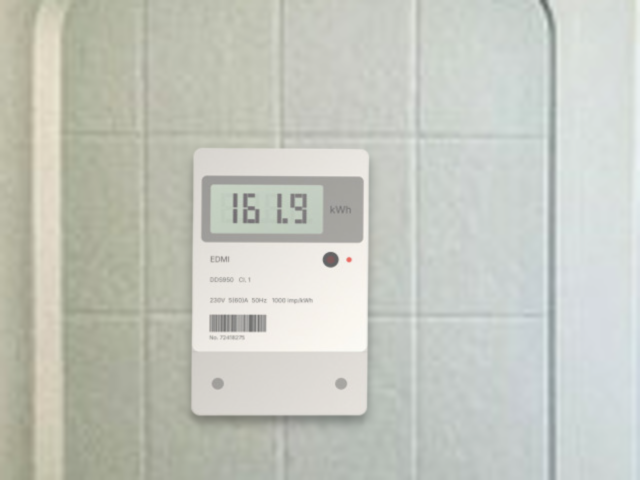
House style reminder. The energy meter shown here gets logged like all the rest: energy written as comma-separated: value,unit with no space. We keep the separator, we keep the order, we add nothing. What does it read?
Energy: 161.9,kWh
